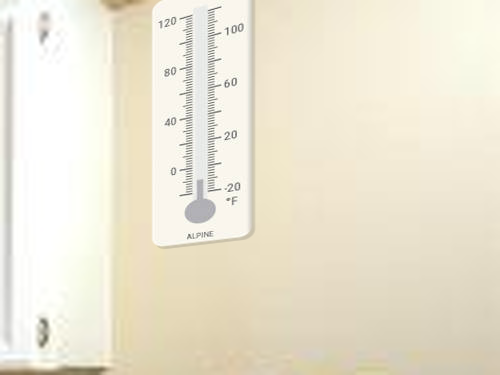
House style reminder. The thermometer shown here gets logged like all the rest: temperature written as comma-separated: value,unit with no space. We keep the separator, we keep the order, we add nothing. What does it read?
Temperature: -10,°F
